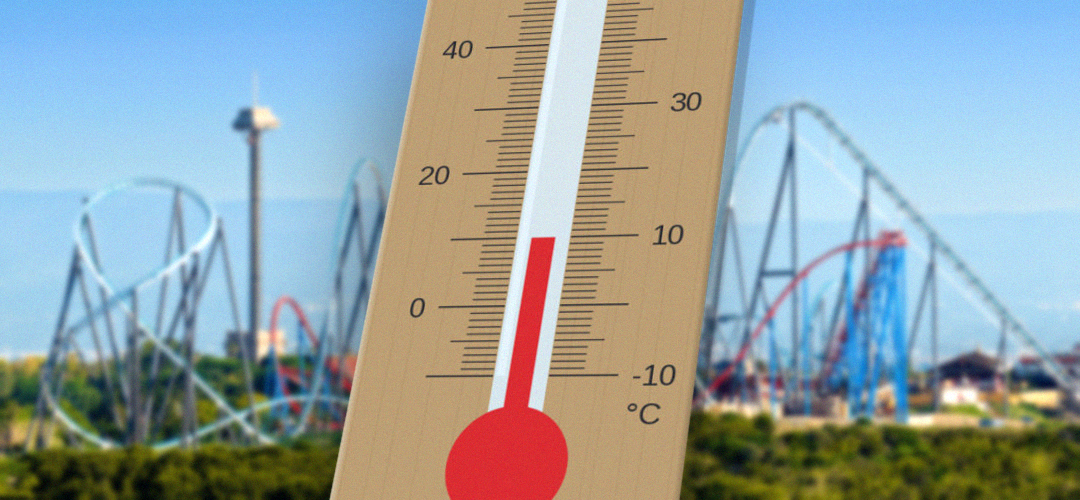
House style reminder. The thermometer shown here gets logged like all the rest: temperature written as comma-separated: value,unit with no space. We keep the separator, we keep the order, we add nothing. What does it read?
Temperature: 10,°C
